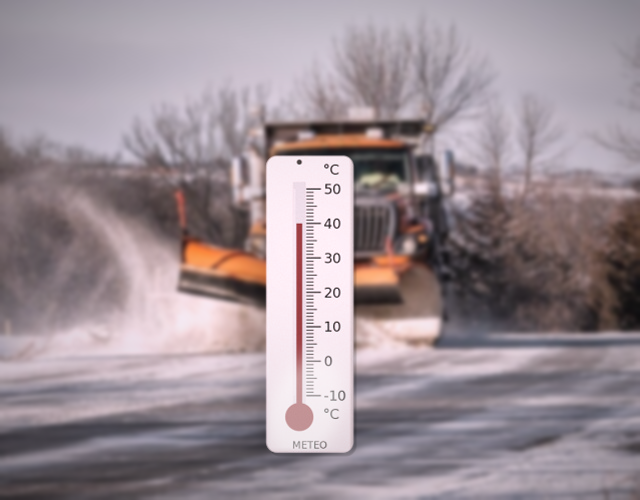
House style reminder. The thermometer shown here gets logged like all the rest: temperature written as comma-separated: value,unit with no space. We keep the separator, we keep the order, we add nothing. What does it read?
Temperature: 40,°C
